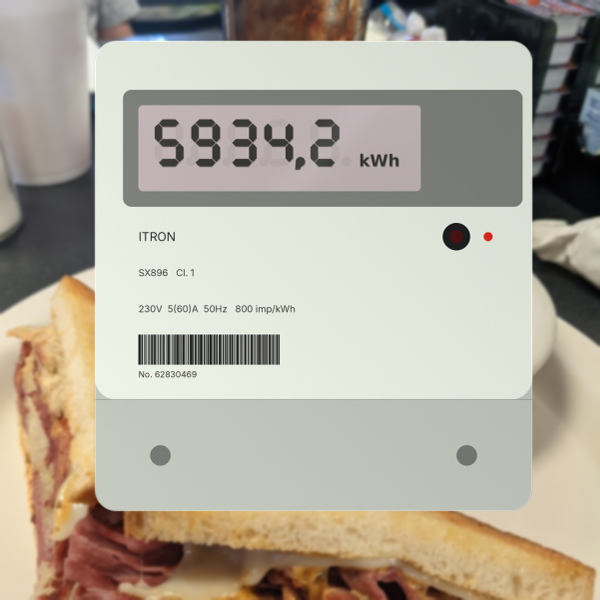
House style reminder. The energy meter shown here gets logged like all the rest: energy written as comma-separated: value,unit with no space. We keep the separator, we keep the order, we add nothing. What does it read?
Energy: 5934.2,kWh
